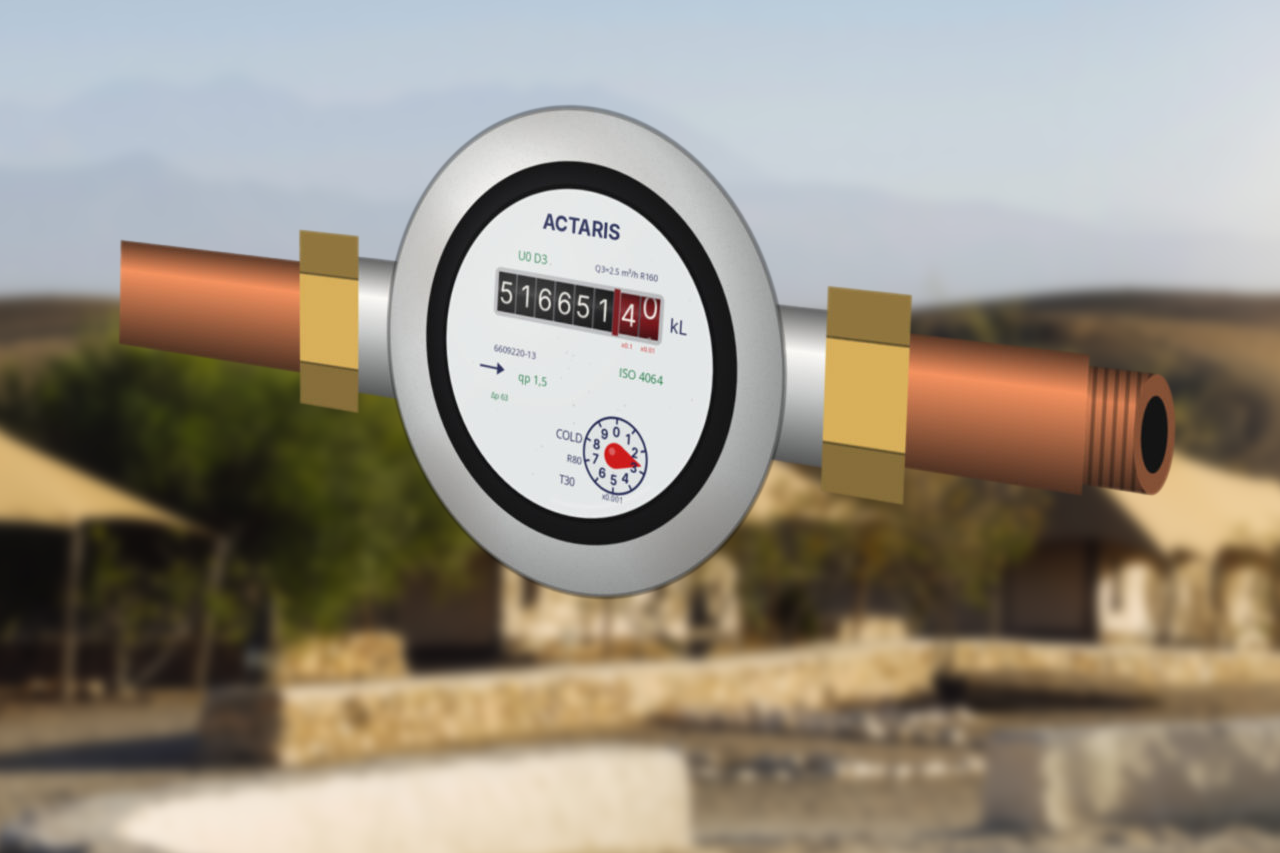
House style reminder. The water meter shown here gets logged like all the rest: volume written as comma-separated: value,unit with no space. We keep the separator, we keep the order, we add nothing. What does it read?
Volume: 516651.402,kL
